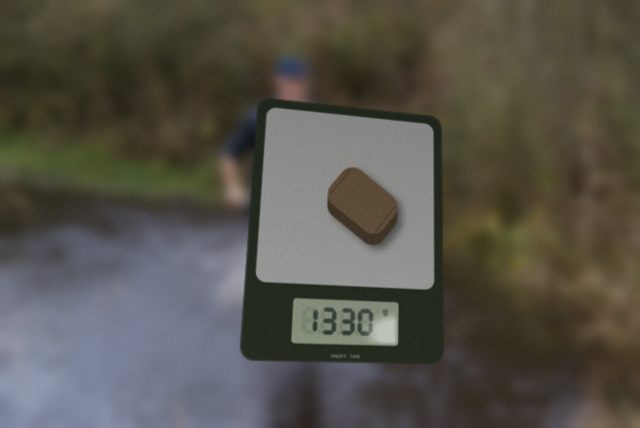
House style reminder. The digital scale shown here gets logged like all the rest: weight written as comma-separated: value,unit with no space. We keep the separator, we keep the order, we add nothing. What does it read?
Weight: 1330,g
